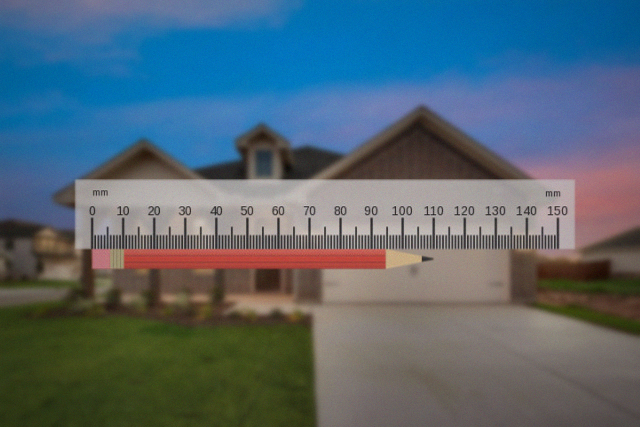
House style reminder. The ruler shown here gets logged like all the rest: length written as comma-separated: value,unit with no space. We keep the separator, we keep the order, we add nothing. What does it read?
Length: 110,mm
